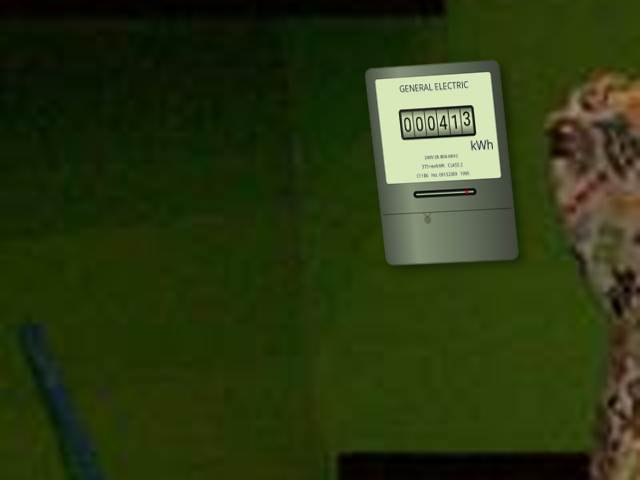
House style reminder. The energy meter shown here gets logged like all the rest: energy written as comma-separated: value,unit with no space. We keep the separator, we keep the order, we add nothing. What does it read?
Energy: 413,kWh
